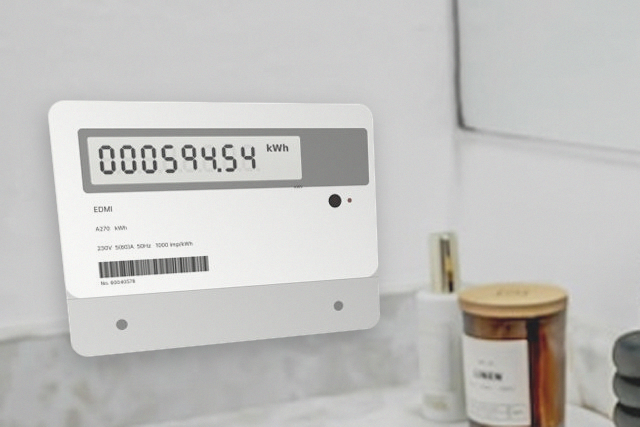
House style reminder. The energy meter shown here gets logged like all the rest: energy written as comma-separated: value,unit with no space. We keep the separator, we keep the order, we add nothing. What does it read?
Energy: 594.54,kWh
